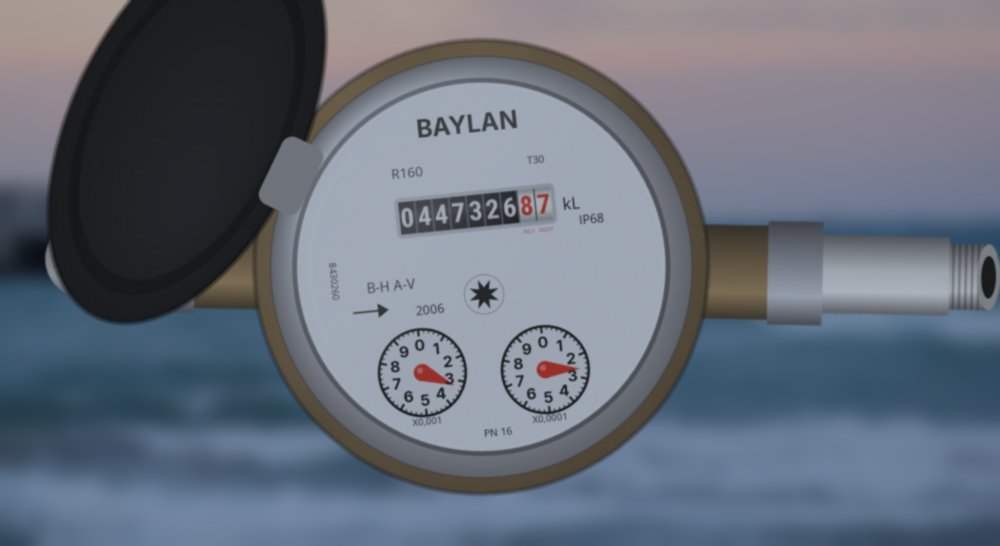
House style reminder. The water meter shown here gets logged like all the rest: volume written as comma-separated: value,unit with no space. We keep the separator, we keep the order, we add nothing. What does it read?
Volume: 447326.8732,kL
